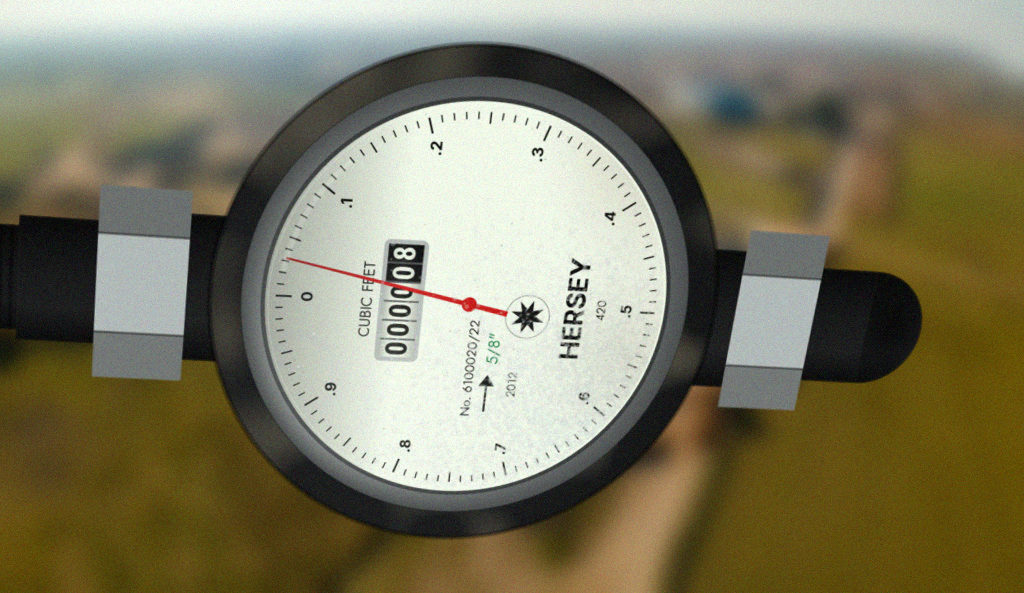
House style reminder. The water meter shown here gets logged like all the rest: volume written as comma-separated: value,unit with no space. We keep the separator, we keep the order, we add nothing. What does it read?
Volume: 8.03,ft³
